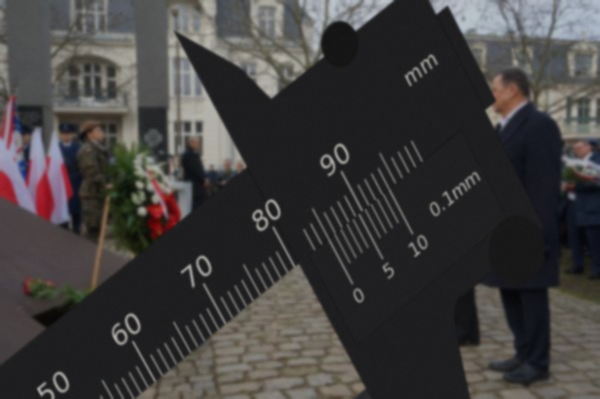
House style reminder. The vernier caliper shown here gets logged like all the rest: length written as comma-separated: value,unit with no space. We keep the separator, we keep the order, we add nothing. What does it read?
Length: 85.0,mm
